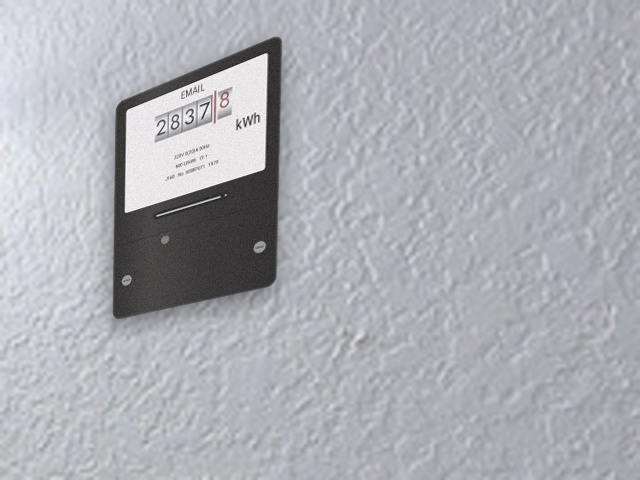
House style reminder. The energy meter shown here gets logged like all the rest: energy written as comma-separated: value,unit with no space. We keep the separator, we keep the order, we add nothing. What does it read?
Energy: 2837.8,kWh
